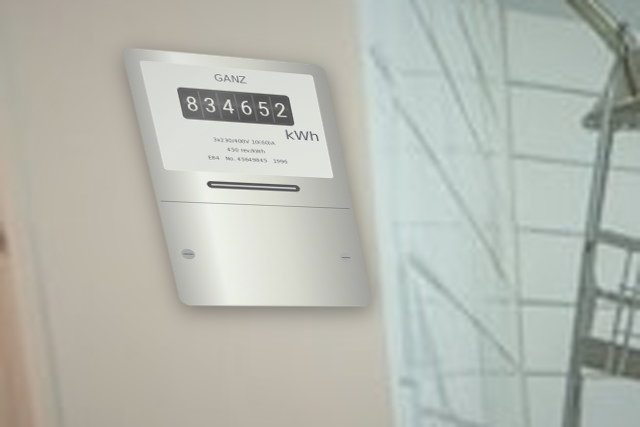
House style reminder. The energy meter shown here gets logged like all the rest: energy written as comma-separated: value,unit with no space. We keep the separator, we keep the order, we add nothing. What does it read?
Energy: 834652,kWh
